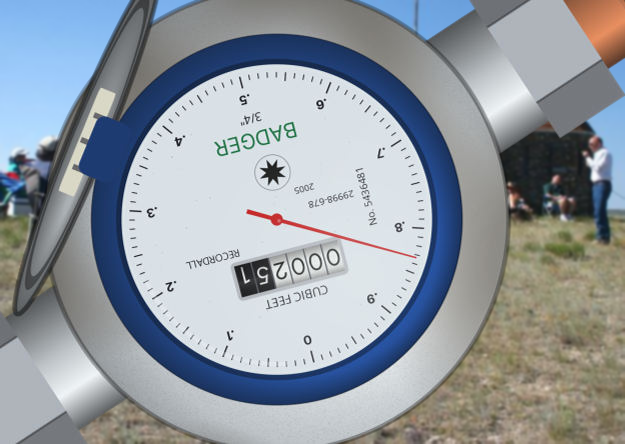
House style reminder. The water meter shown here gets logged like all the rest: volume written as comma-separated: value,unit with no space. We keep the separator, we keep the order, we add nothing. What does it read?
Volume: 250.83,ft³
